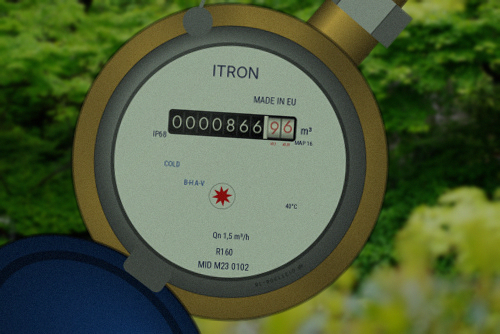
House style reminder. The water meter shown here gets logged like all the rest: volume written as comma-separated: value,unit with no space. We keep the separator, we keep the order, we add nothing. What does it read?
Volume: 866.96,m³
